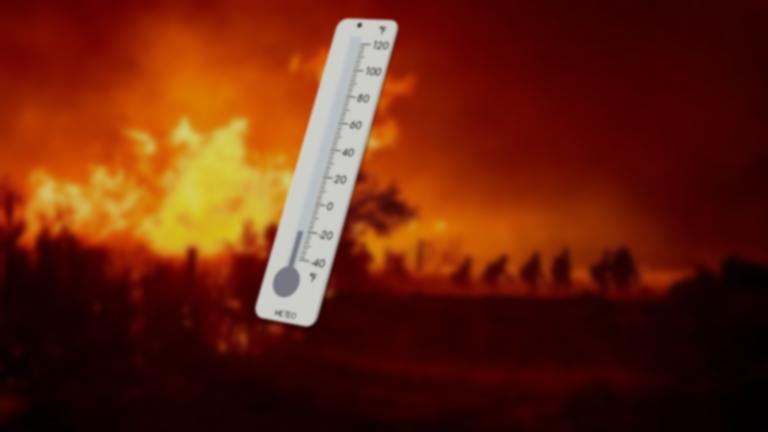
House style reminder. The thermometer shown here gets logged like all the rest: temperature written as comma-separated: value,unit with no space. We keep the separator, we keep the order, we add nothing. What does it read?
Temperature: -20,°F
